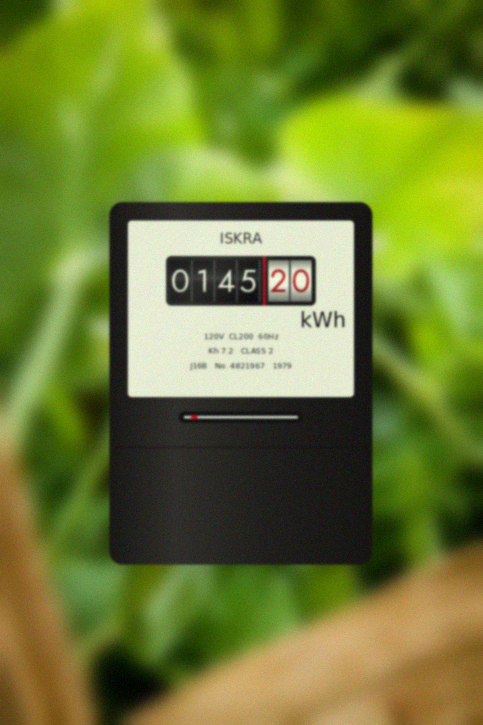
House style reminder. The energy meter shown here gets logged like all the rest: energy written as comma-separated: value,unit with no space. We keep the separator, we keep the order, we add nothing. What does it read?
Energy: 145.20,kWh
